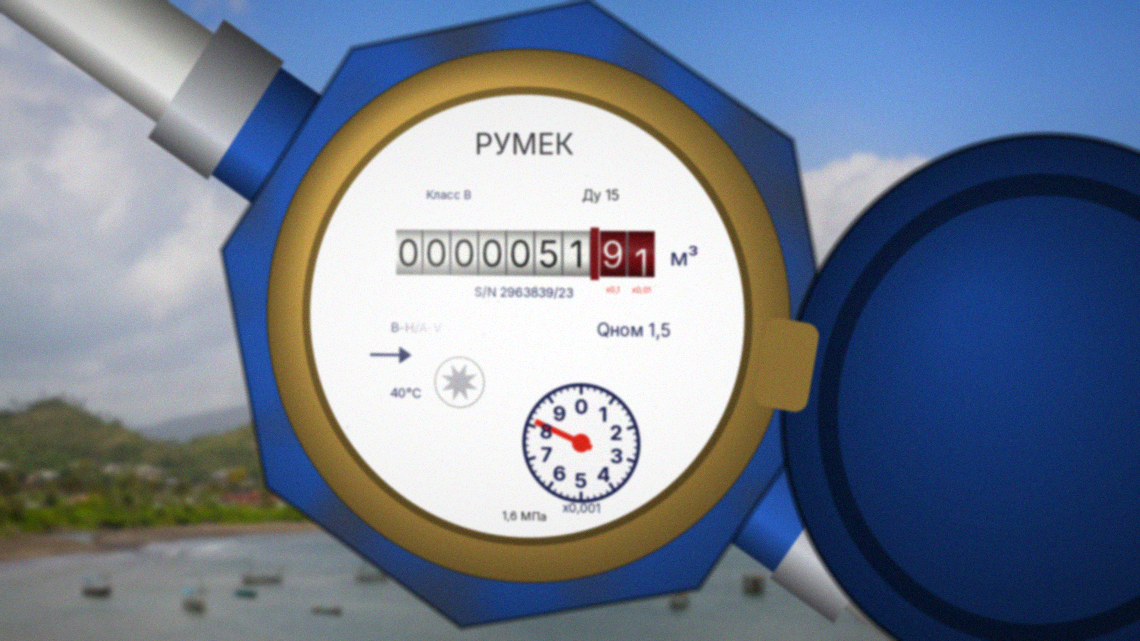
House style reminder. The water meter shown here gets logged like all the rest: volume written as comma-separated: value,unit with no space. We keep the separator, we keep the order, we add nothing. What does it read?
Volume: 51.908,m³
